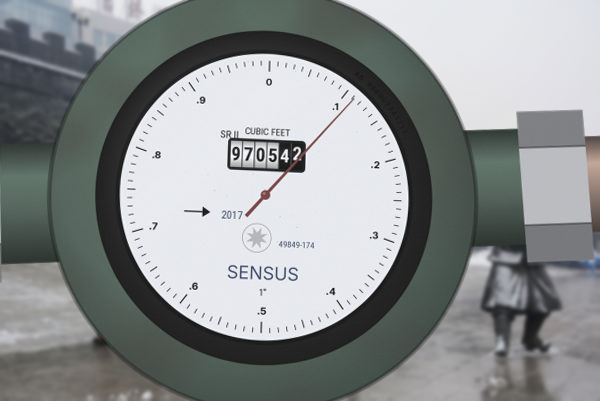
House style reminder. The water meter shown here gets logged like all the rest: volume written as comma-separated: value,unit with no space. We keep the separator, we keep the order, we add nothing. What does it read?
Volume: 970542.11,ft³
